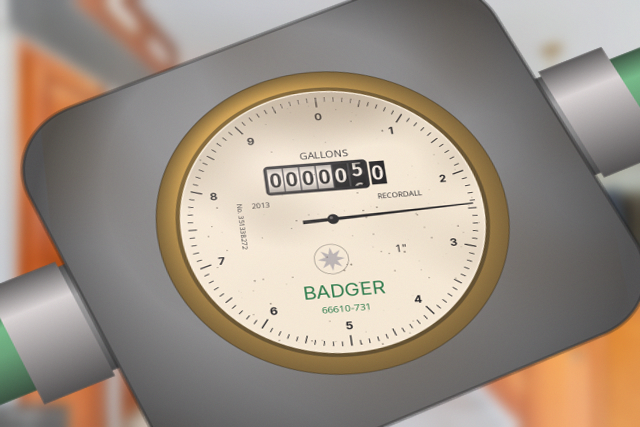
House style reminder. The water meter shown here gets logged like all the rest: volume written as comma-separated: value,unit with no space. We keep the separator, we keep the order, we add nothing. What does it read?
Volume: 52.4,gal
